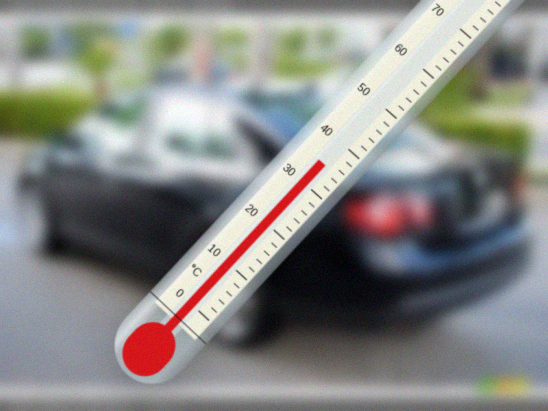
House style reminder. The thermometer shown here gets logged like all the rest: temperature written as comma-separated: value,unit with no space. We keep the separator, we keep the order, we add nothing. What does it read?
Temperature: 35,°C
